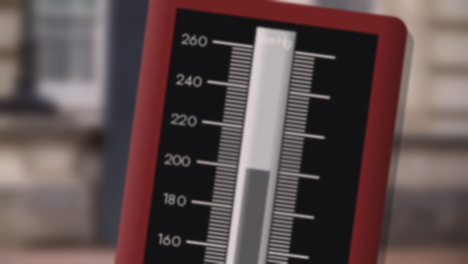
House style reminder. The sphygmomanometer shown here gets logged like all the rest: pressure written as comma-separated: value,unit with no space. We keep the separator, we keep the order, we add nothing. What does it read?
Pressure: 200,mmHg
